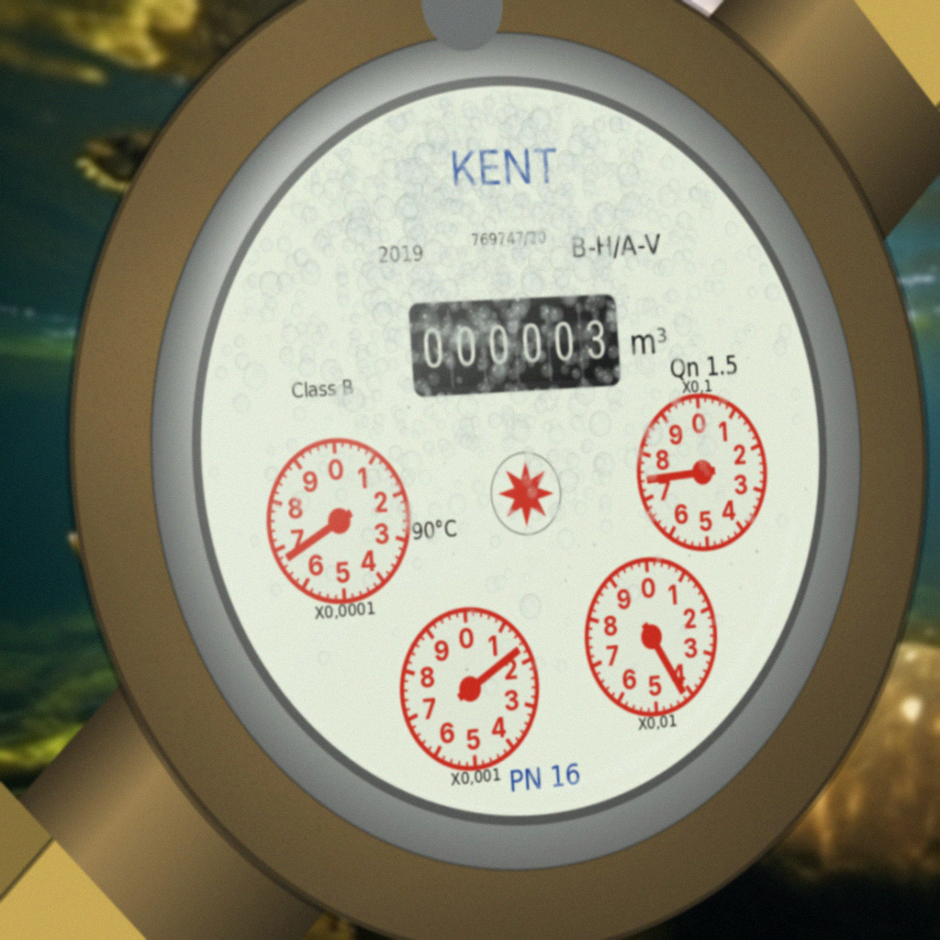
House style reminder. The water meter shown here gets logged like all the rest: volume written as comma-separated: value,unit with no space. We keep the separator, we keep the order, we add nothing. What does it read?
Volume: 3.7416,m³
